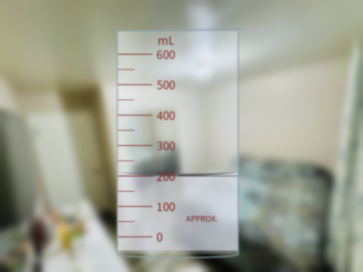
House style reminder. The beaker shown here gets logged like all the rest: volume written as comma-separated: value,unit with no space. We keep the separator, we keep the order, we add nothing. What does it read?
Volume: 200,mL
